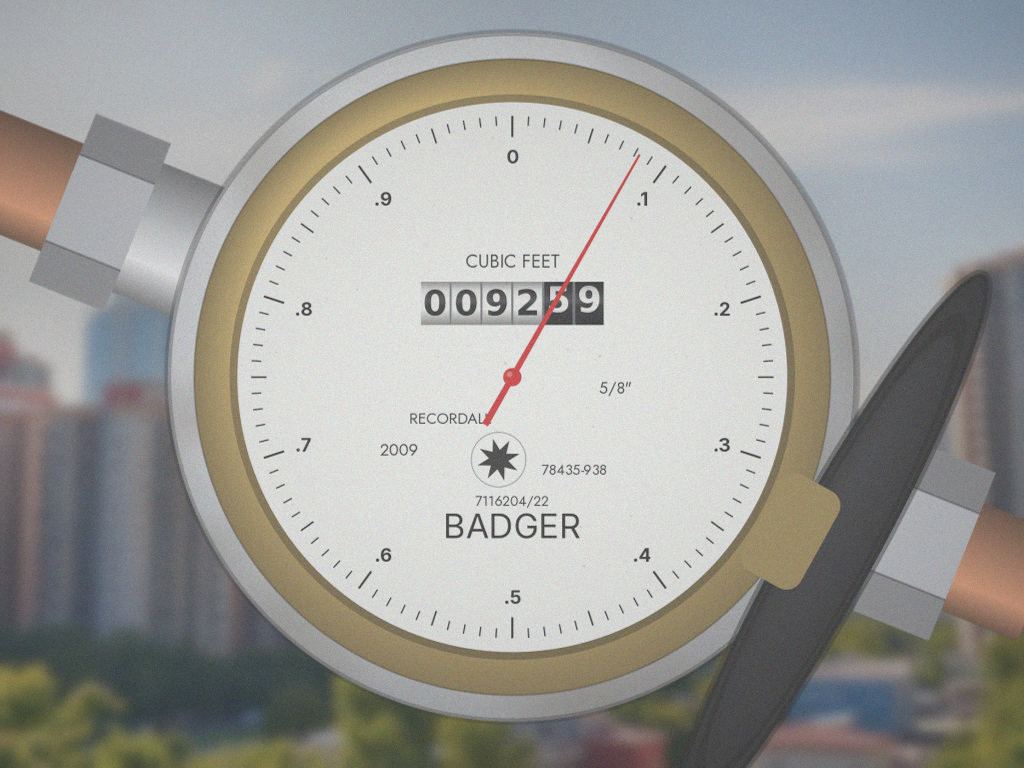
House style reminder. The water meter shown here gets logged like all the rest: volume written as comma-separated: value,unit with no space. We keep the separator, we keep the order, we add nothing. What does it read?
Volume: 9259.08,ft³
